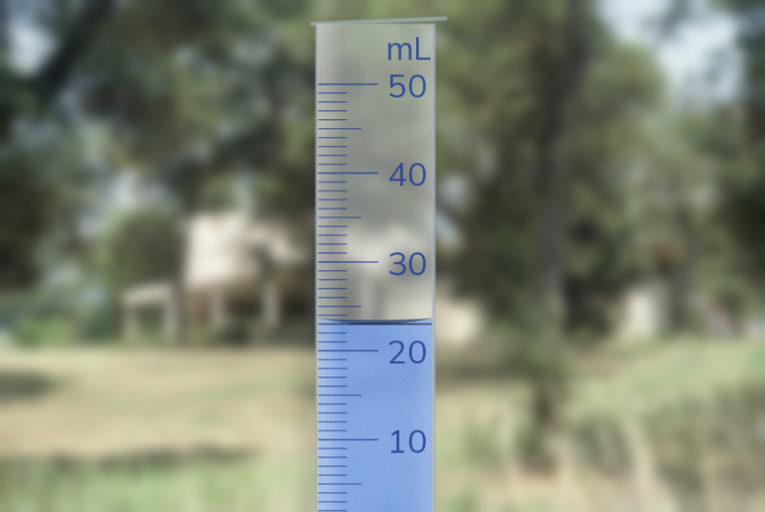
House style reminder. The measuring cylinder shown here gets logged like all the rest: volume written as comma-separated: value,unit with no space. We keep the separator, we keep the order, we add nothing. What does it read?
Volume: 23,mL
